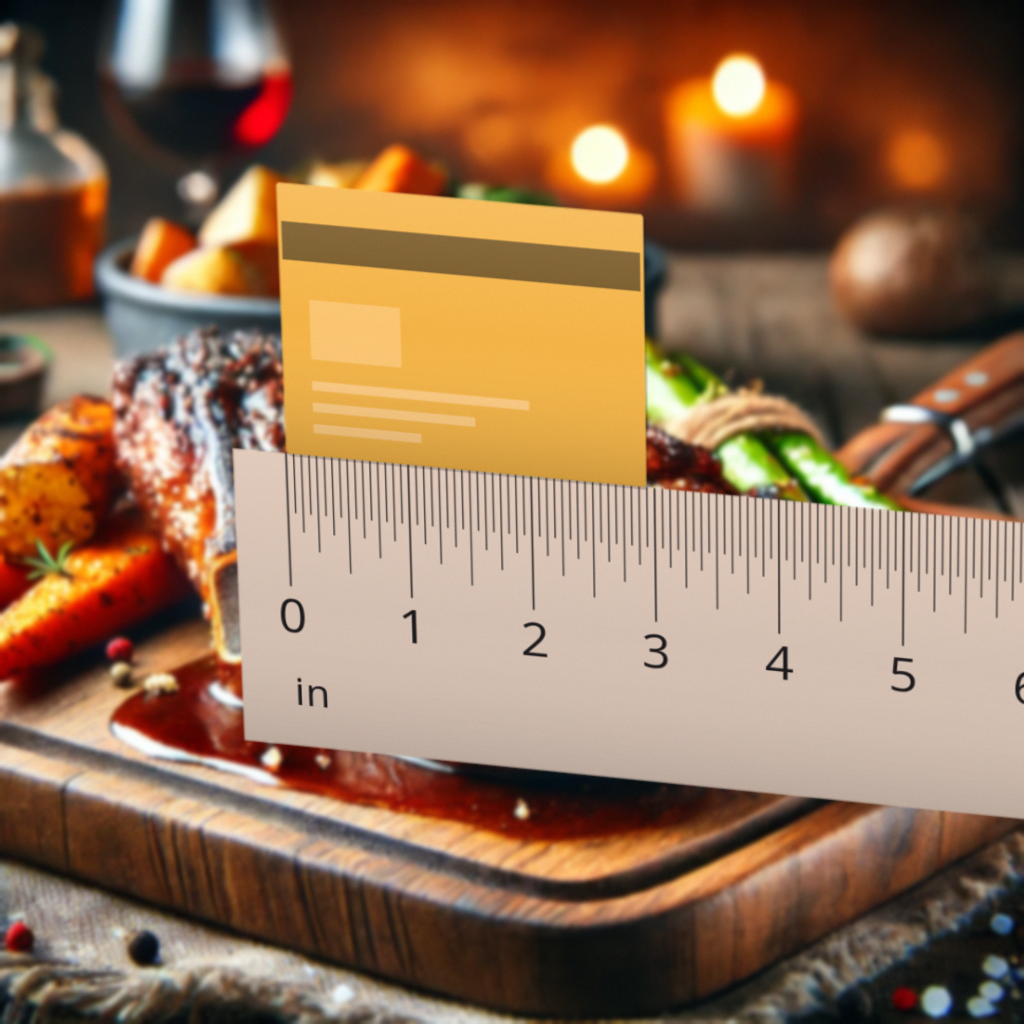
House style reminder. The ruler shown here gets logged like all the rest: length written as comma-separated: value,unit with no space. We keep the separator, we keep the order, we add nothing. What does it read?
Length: 2.9375,in
